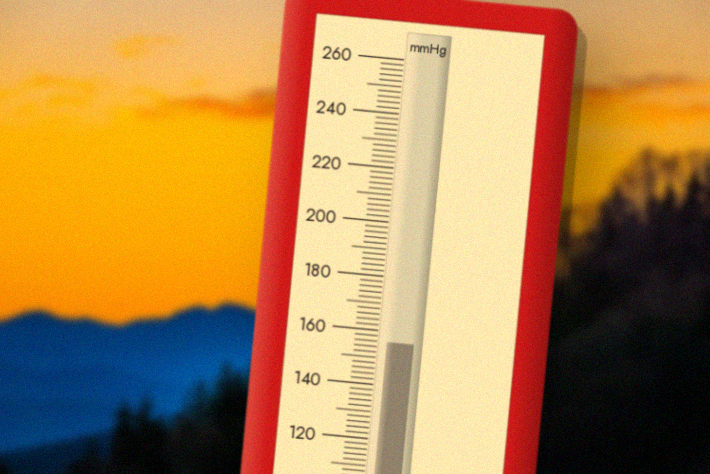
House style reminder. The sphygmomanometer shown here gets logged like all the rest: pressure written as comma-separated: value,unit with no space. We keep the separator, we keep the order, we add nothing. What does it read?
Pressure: 156,mmHg
